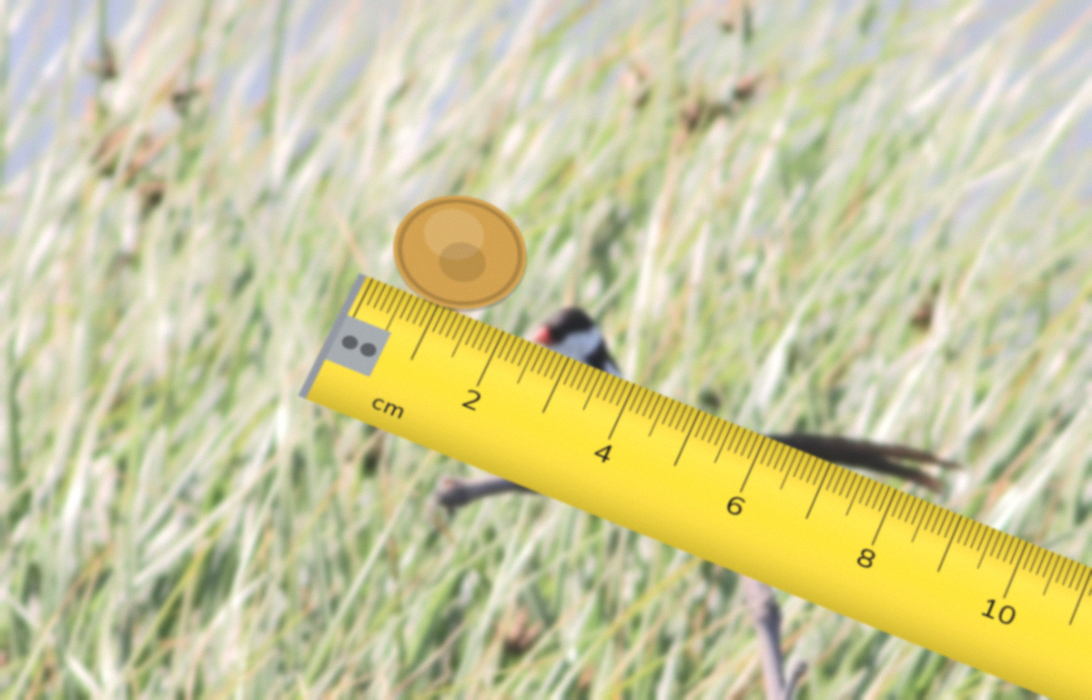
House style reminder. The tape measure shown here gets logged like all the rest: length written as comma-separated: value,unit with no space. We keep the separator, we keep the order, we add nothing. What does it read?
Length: 1.9,cm
